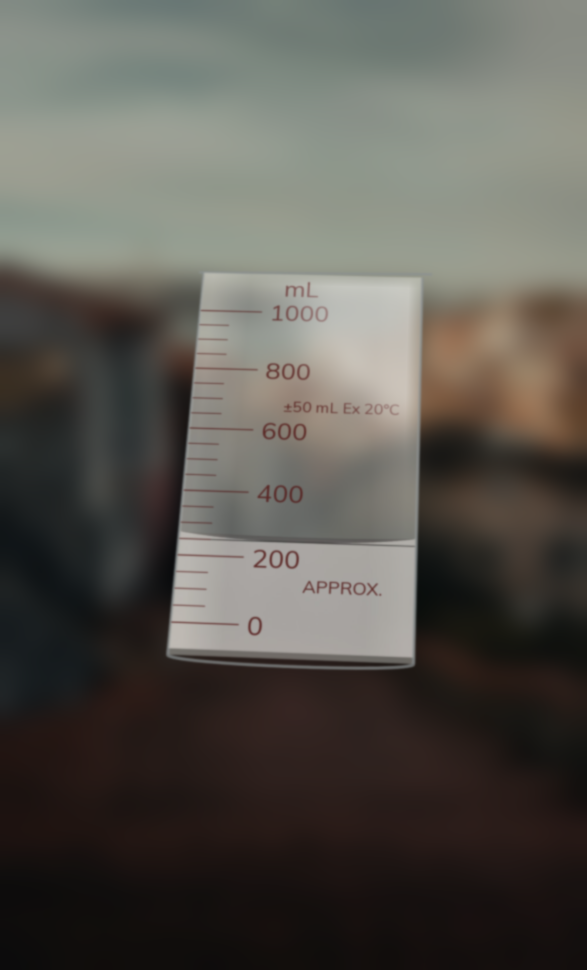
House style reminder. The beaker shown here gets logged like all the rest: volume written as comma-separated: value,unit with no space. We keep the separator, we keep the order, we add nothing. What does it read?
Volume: 250,mL
